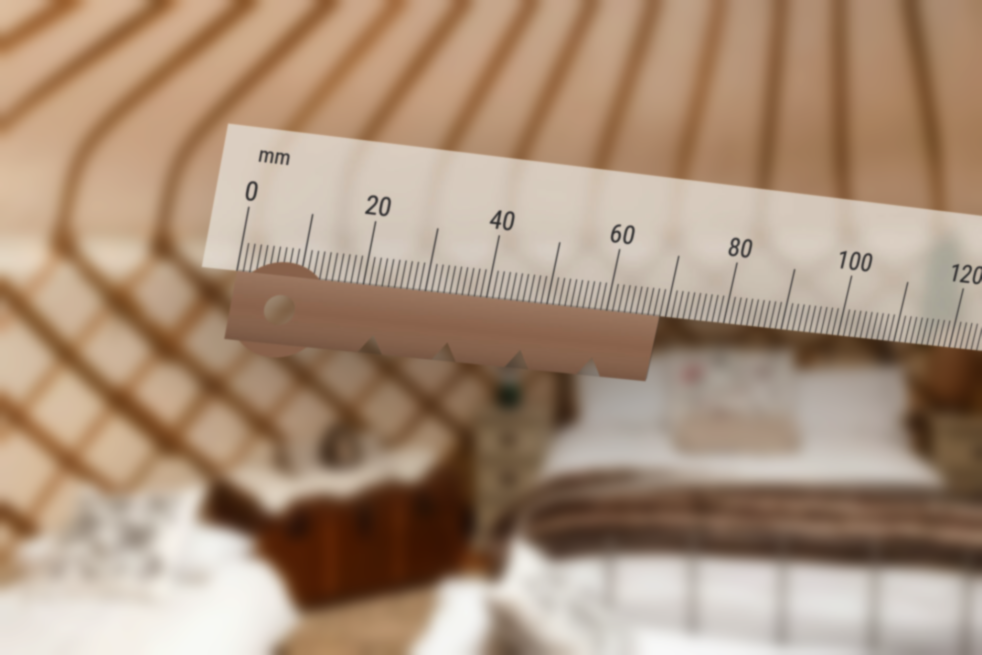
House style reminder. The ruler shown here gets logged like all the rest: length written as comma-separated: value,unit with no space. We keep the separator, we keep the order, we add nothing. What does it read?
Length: 69,mm
